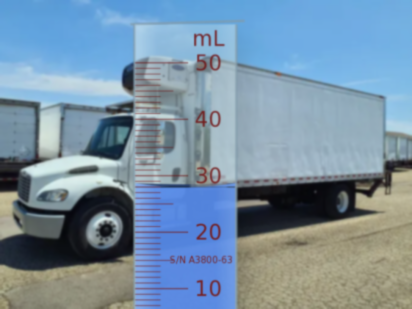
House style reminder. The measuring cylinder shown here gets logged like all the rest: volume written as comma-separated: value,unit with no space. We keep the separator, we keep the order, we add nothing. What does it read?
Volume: 28,mL
